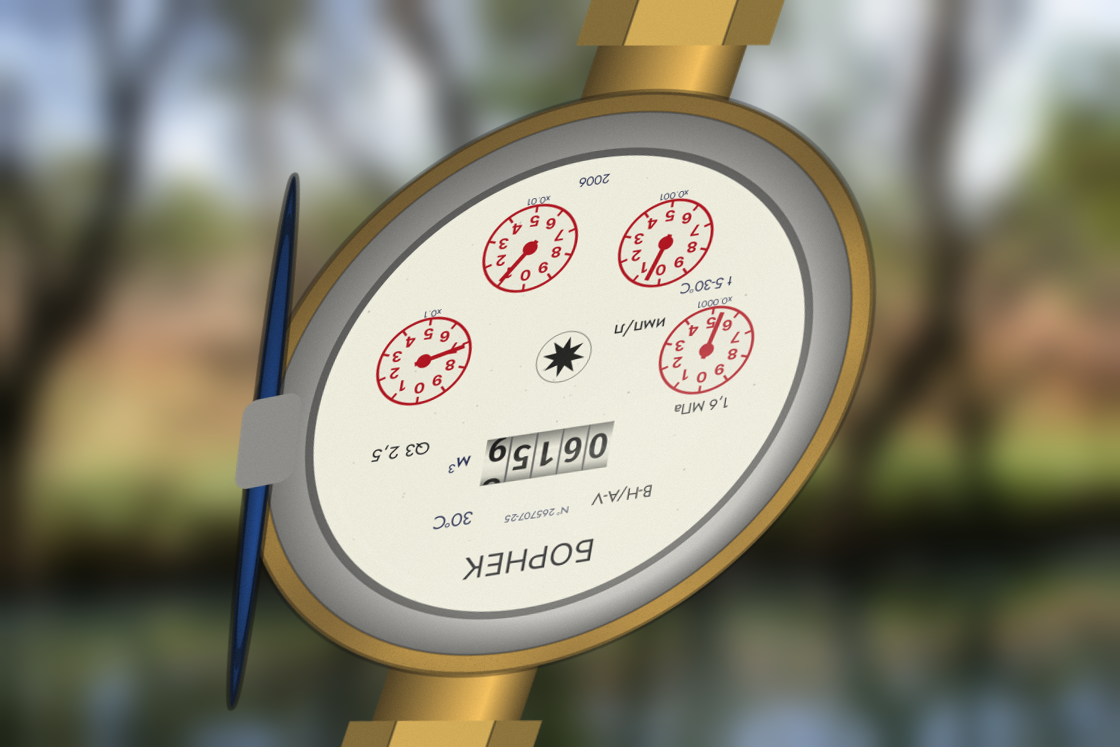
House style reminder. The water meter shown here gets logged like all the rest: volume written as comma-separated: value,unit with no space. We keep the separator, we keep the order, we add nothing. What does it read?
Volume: 6158.7105,m³
